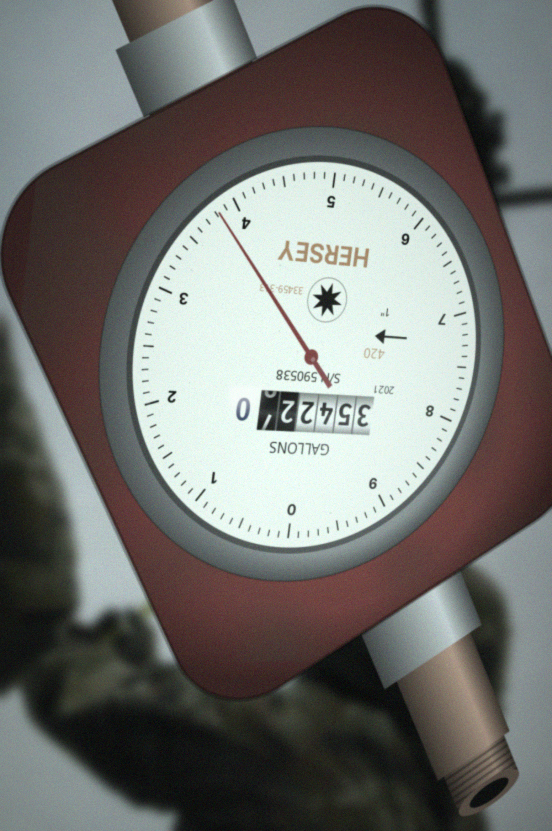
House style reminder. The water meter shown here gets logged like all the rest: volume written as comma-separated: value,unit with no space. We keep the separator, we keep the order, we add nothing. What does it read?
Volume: 3542273.8,gal
